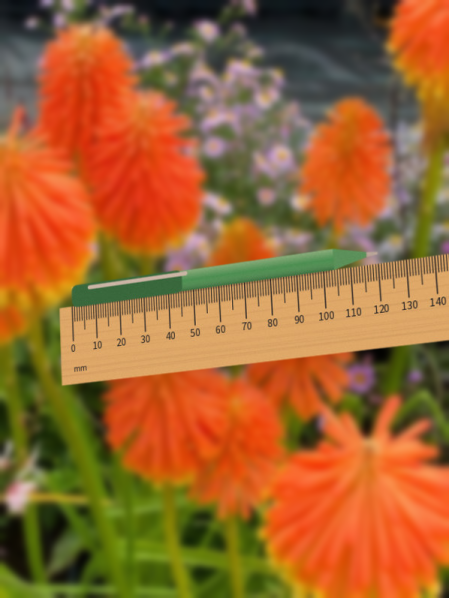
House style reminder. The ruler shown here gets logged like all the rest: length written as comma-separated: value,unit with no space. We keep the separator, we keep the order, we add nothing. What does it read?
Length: 120,mm
